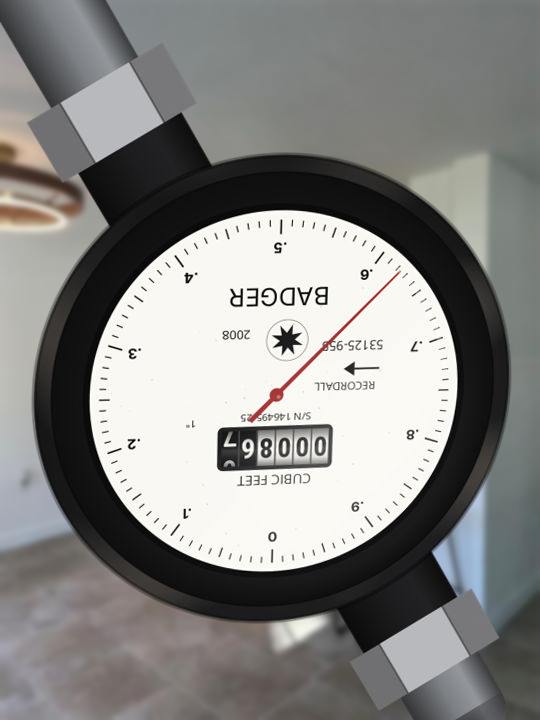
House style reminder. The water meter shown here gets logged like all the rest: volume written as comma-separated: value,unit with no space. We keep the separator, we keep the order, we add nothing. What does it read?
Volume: 866.62,ft³
